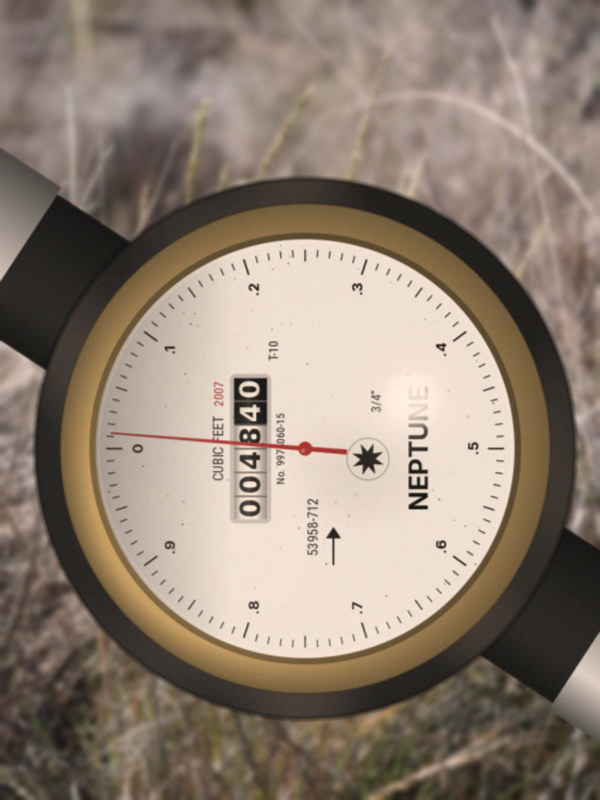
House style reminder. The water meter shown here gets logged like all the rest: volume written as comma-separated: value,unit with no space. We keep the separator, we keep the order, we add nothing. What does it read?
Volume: 4840.01,ft³
